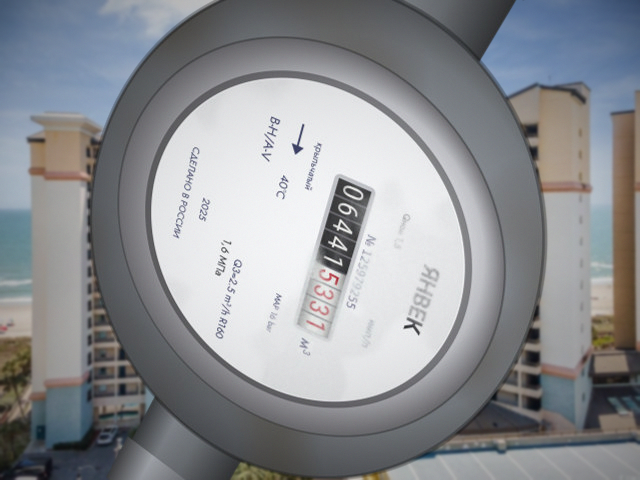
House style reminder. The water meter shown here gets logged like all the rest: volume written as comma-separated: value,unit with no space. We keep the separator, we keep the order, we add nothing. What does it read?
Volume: 6441.5331,m³
